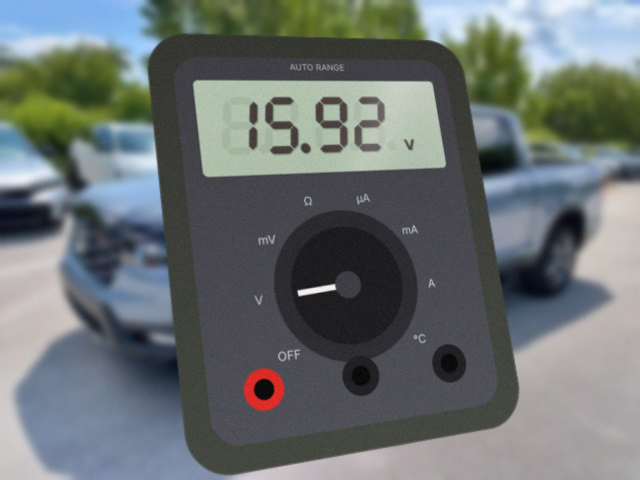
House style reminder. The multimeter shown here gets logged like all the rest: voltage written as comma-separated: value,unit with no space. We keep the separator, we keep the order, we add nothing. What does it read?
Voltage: 15.92,V
